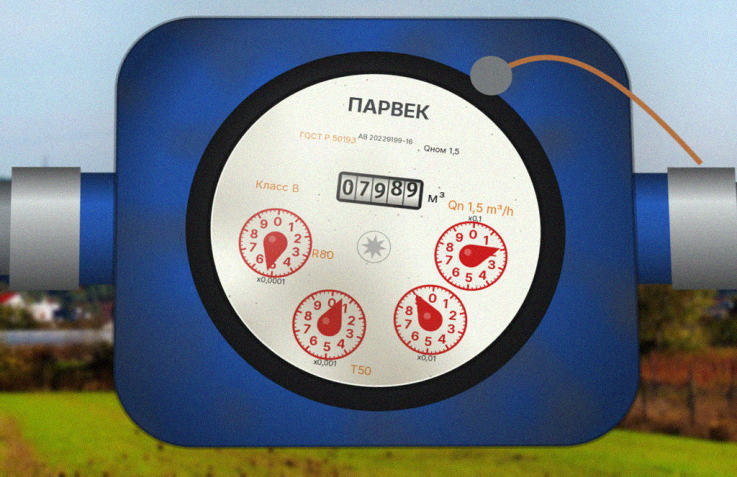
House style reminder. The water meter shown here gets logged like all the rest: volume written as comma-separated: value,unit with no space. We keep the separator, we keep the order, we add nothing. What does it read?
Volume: 7989.1905,m³
